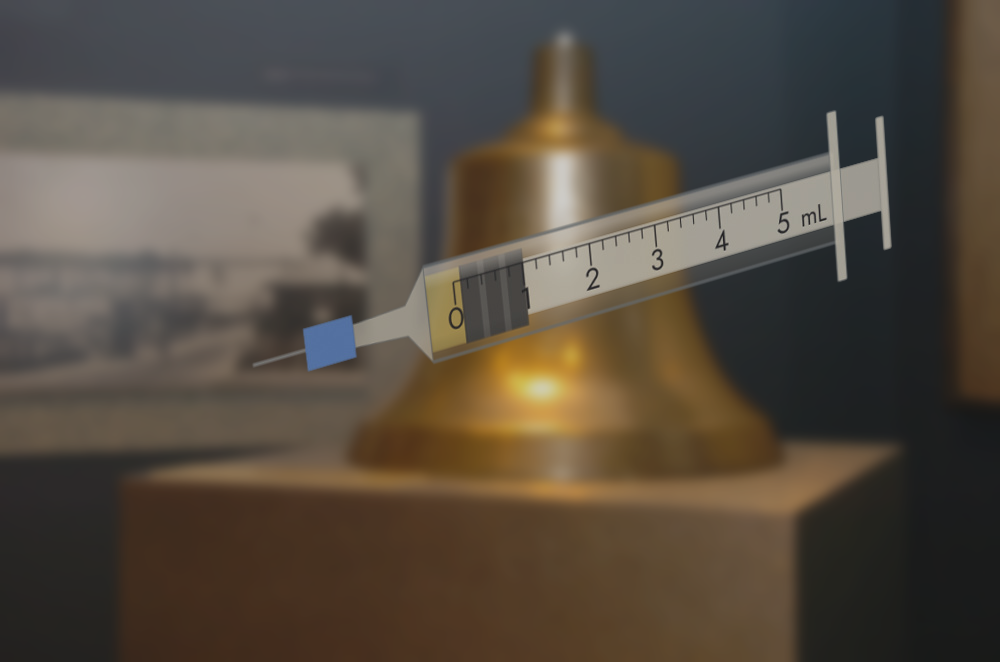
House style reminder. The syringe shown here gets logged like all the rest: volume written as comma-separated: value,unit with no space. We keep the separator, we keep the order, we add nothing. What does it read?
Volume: 0.1,mL
